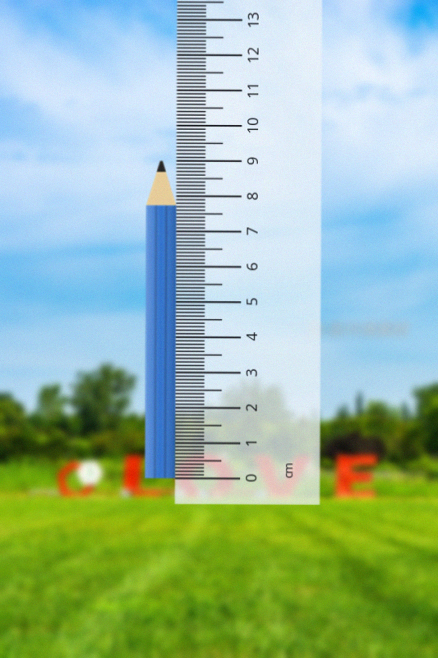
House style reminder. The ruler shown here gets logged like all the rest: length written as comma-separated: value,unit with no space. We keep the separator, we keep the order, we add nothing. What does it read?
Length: 9,cm
